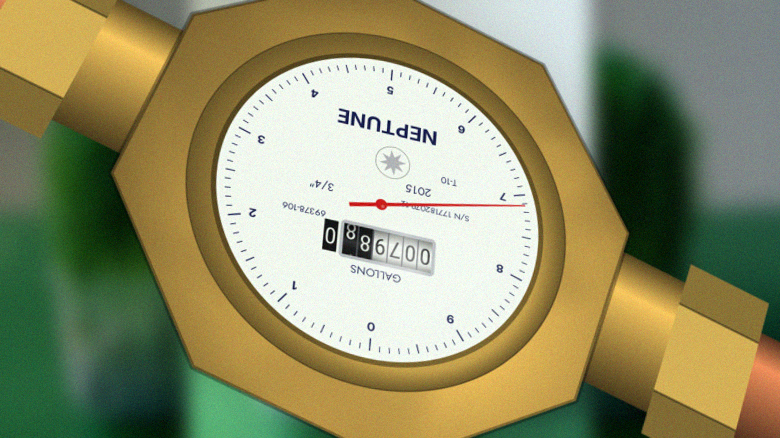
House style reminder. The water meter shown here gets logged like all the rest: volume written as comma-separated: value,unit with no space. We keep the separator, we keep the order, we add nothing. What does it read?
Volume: 79877.1,gal
